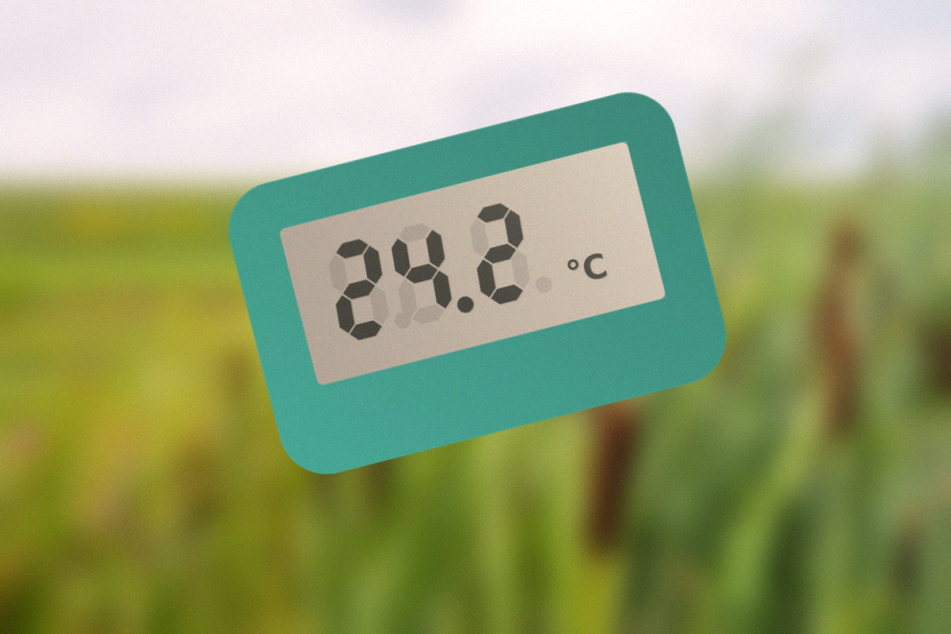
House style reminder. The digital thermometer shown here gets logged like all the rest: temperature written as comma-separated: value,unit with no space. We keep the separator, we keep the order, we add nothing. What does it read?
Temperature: 24.2,°C
